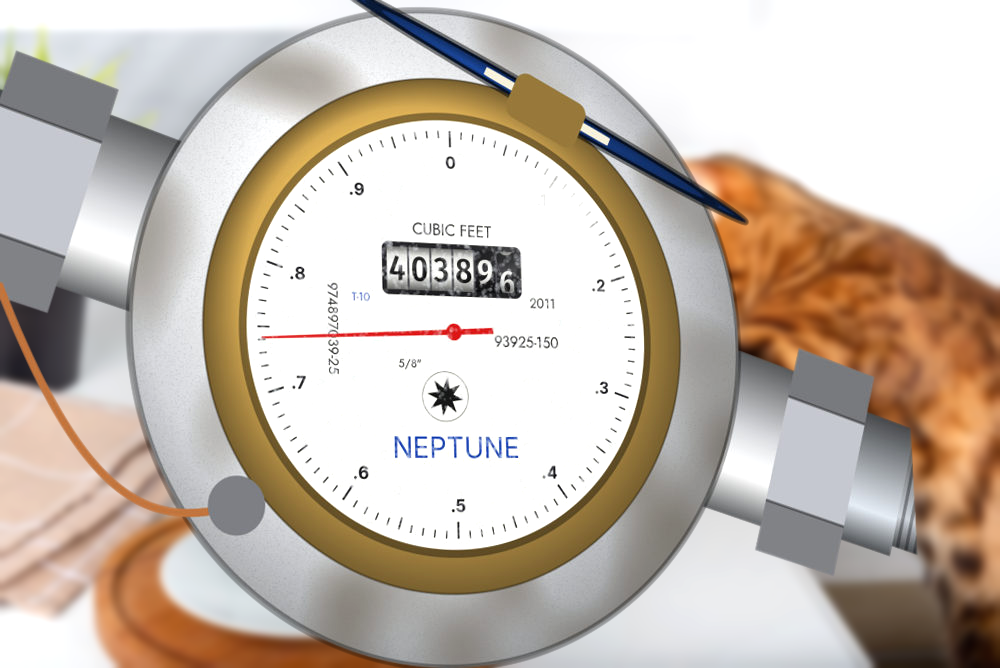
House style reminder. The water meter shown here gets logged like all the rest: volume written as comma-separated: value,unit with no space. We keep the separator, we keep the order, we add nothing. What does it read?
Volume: 403895.74,ft³
